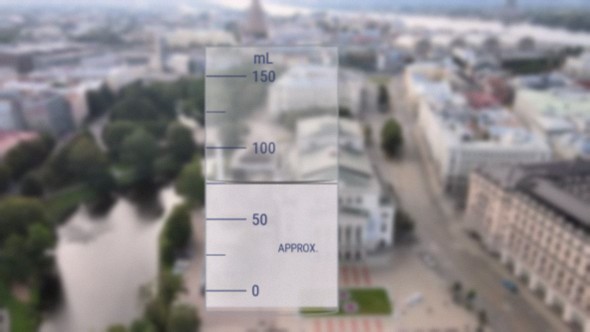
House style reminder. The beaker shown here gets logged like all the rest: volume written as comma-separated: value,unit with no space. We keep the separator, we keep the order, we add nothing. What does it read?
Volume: 75,mL
